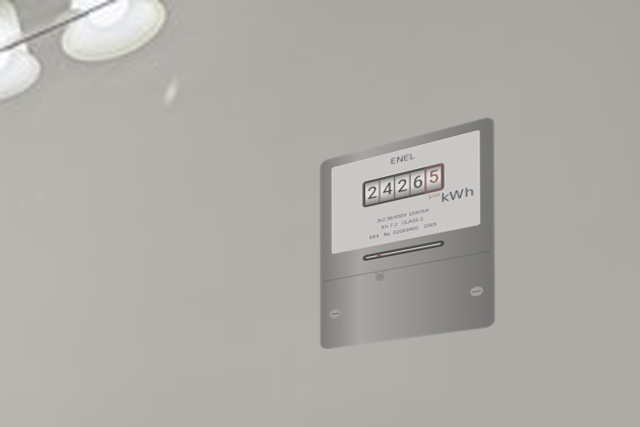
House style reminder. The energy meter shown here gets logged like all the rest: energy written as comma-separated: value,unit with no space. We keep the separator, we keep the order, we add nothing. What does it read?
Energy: 2426.5,kWh
